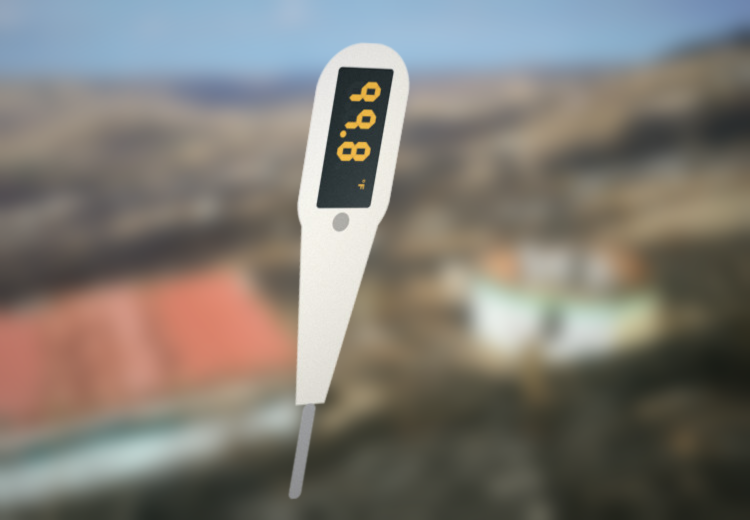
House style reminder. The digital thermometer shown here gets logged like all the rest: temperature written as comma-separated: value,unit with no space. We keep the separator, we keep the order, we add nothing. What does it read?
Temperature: 99.8,°F
